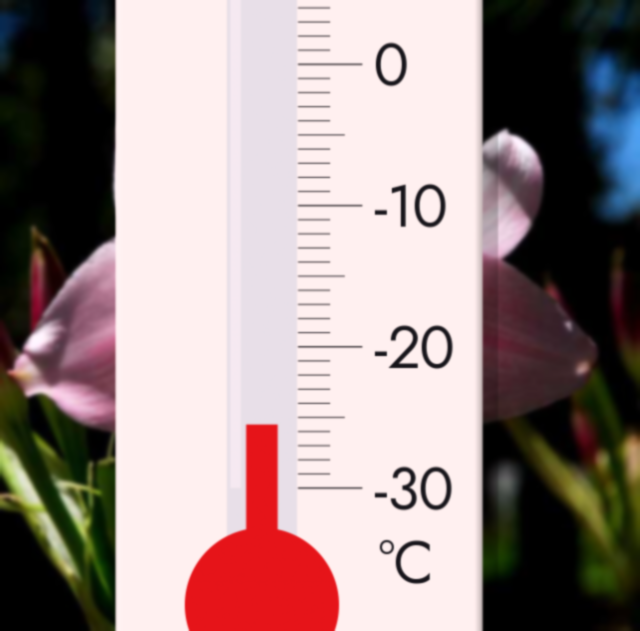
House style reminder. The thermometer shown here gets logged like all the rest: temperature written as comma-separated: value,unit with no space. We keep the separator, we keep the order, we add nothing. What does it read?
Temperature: -25.5,°C
